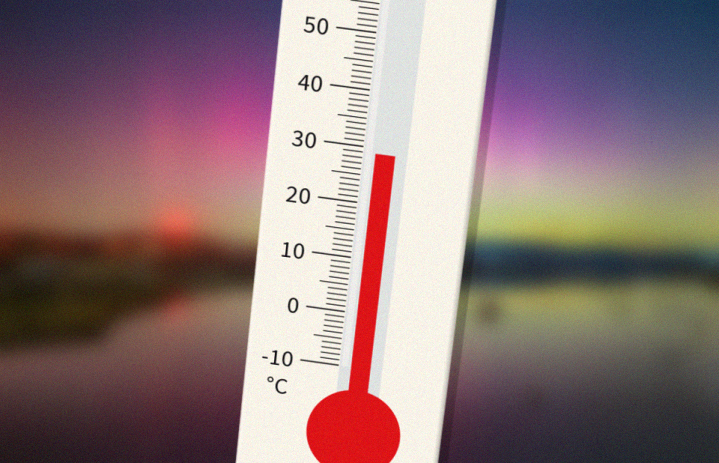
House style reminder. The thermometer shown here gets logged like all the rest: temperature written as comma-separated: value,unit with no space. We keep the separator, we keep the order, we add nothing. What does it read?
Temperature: 29,°C
